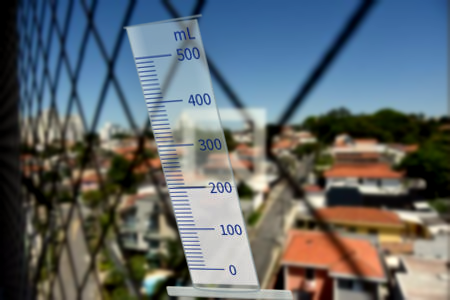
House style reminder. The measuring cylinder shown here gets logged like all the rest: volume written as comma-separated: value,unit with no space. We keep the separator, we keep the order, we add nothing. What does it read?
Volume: 200,mL
